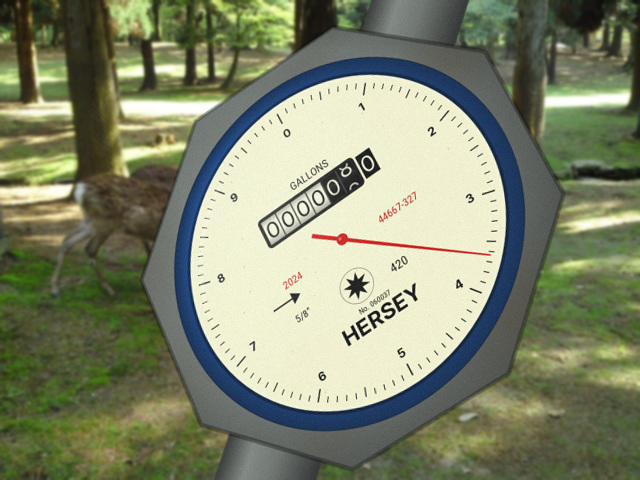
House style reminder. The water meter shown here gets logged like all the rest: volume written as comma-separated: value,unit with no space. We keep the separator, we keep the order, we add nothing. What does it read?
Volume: 83.6,gal
